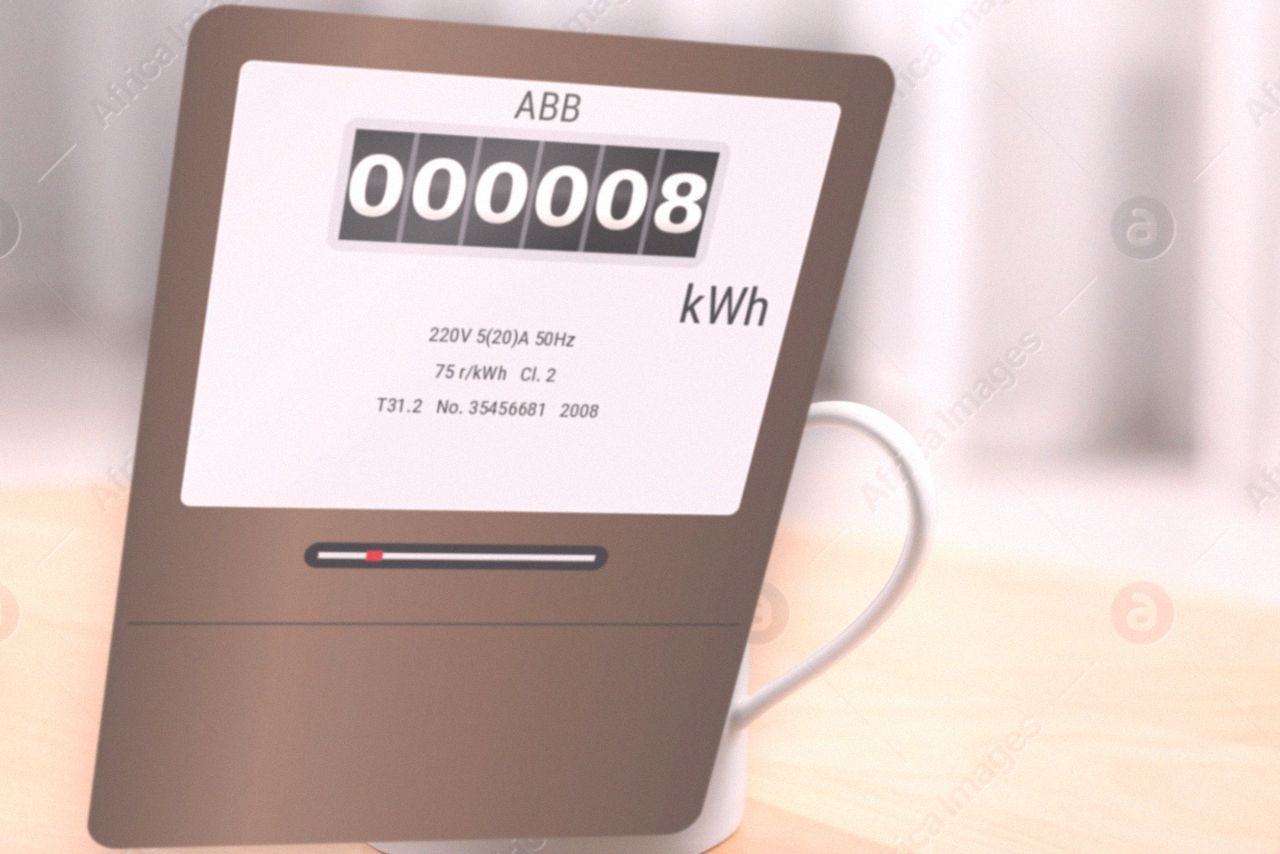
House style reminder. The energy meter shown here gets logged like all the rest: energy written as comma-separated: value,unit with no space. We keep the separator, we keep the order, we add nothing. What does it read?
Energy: 8,kWh
